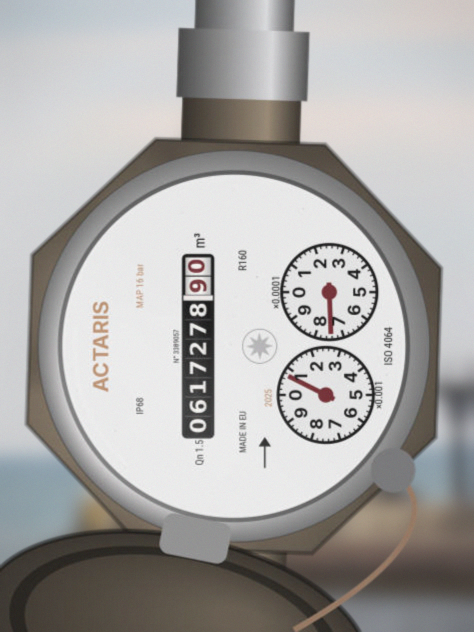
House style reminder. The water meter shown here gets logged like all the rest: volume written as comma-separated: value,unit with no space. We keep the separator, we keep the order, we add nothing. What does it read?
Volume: 617278.9007,m³
